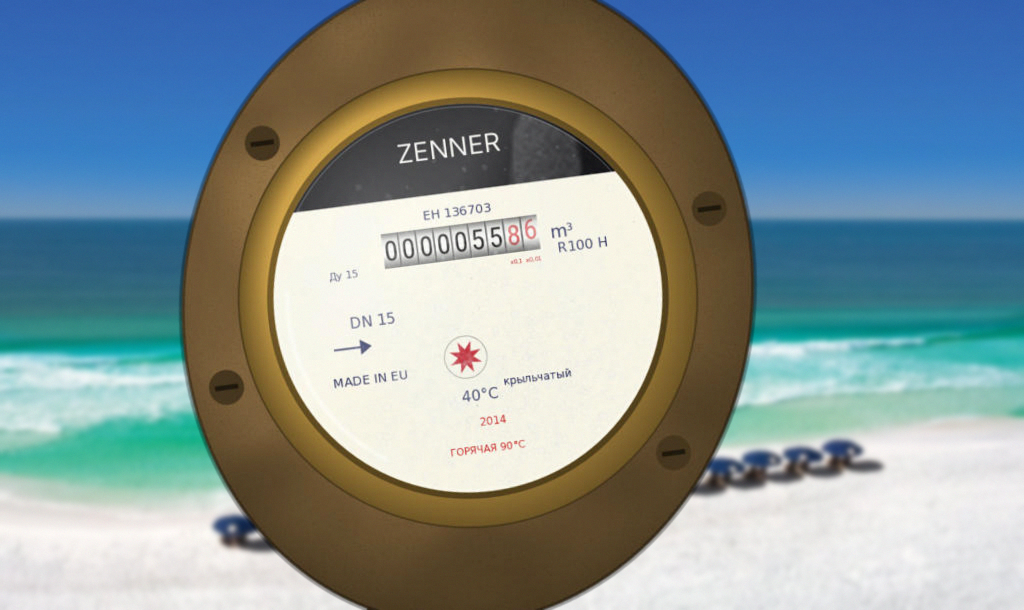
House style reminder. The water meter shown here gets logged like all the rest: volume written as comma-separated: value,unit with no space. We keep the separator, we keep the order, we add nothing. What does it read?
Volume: 55.86,m³
